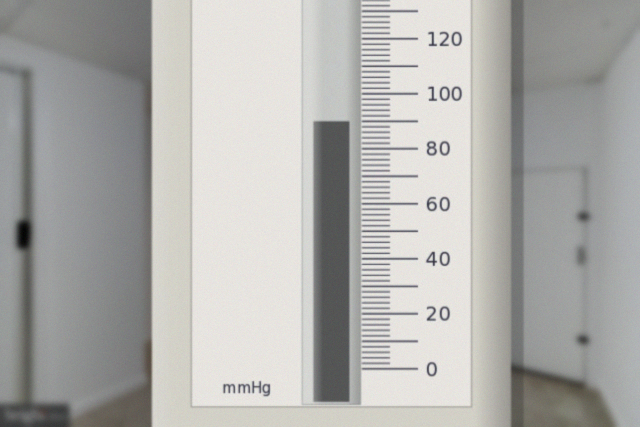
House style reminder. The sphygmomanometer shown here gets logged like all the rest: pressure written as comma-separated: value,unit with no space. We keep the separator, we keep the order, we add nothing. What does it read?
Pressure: 90,mmHg
